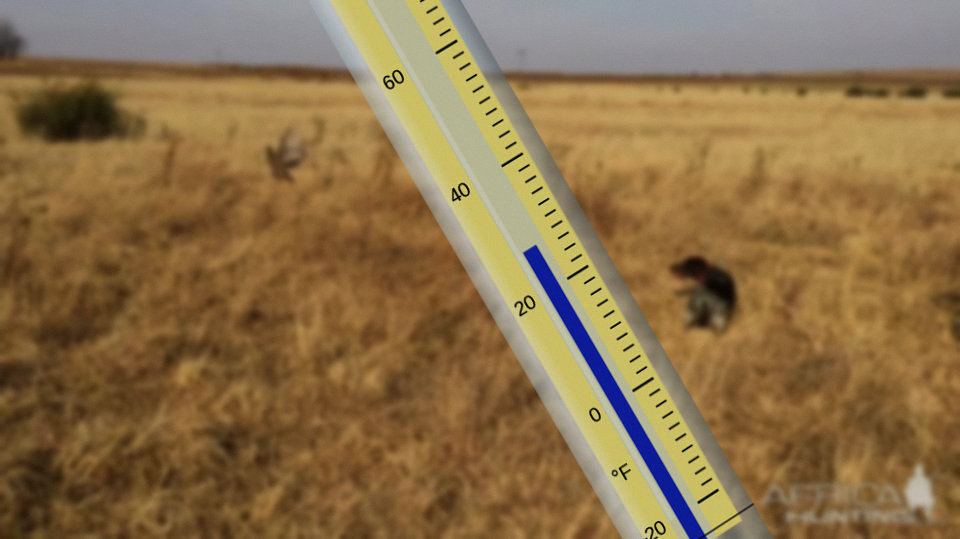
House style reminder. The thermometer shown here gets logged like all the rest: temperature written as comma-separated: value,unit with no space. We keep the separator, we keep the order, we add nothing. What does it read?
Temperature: 27,°F
